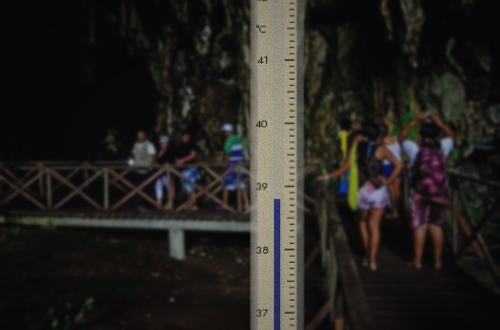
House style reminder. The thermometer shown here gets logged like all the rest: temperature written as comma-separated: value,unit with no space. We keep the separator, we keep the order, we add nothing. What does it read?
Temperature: 38.8,°C
